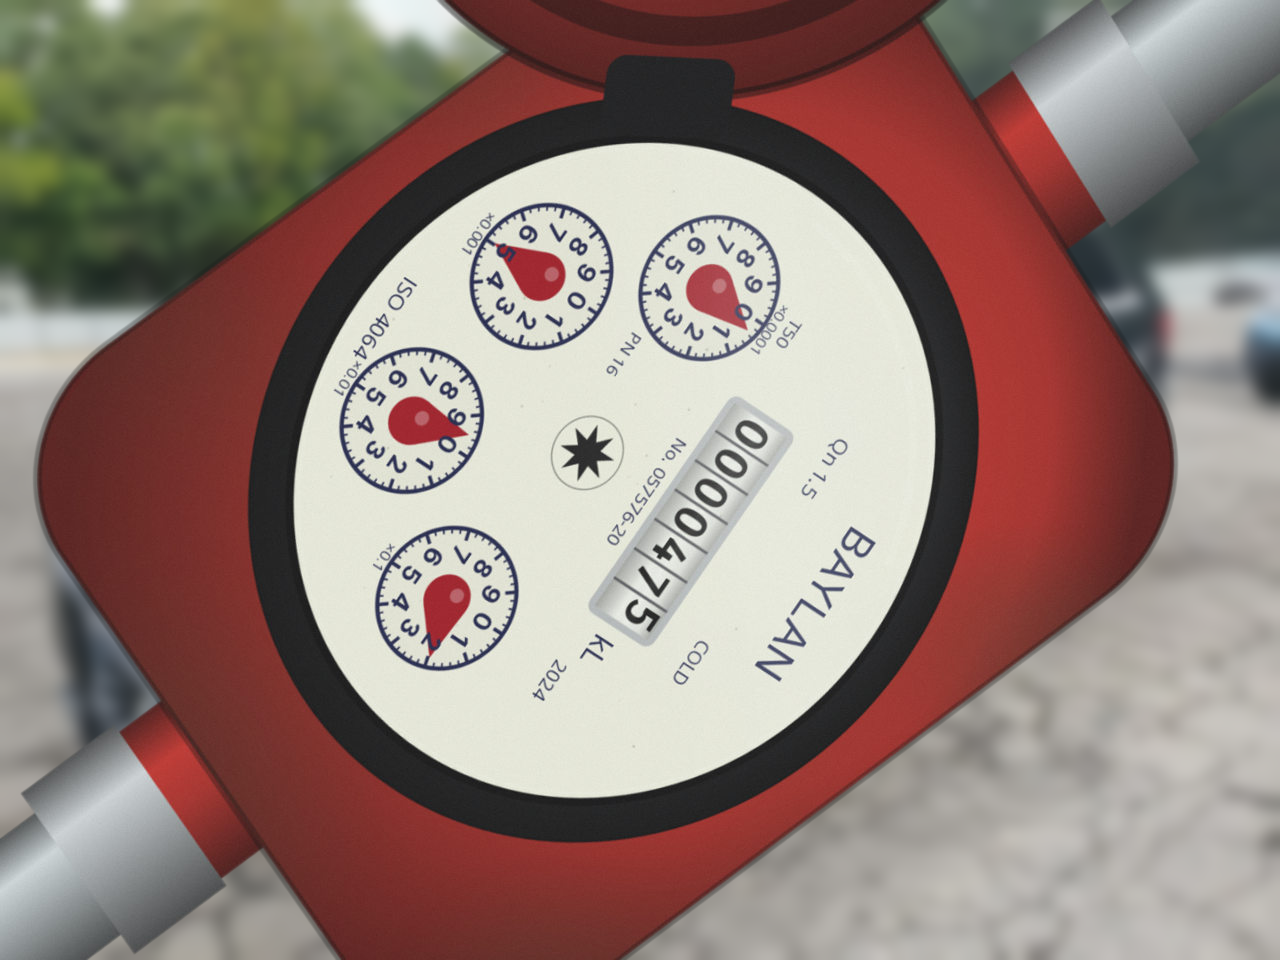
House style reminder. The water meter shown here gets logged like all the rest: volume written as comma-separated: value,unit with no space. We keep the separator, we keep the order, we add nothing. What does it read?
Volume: 475.1950,kL
